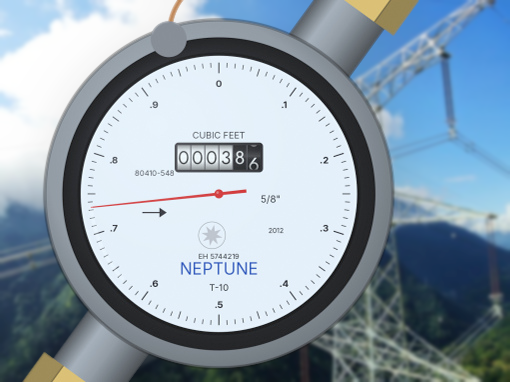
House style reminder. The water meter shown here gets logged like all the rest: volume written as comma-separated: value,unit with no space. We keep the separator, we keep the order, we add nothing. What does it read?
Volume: 385.73,ft³
